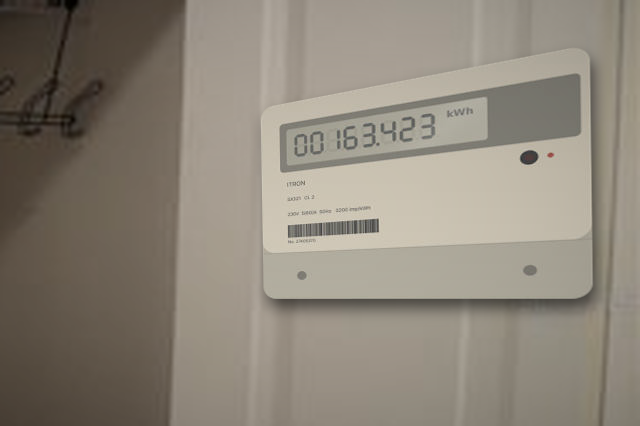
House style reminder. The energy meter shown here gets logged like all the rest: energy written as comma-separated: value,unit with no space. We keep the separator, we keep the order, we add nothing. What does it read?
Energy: 163.423,kWh
